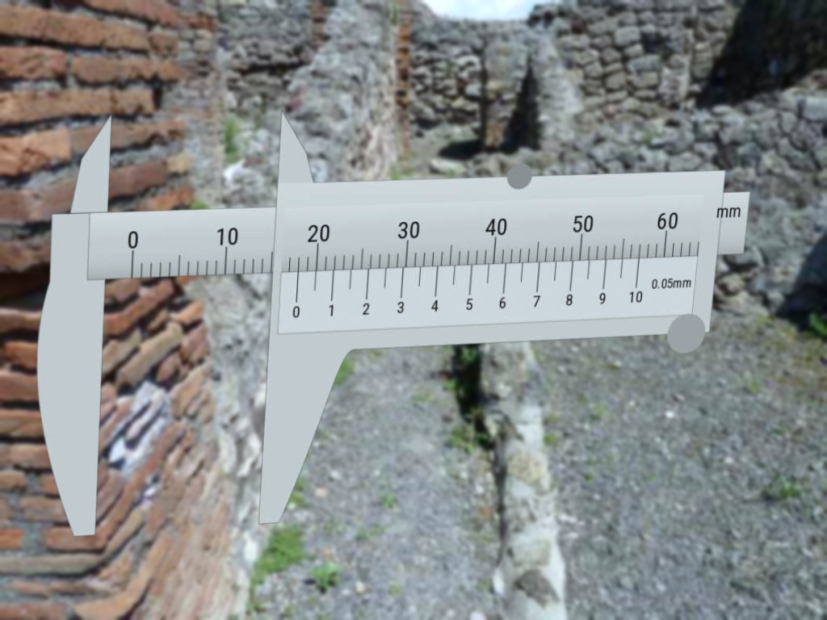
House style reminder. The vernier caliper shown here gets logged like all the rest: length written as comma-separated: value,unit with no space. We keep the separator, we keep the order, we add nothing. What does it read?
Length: 18.0,mm
